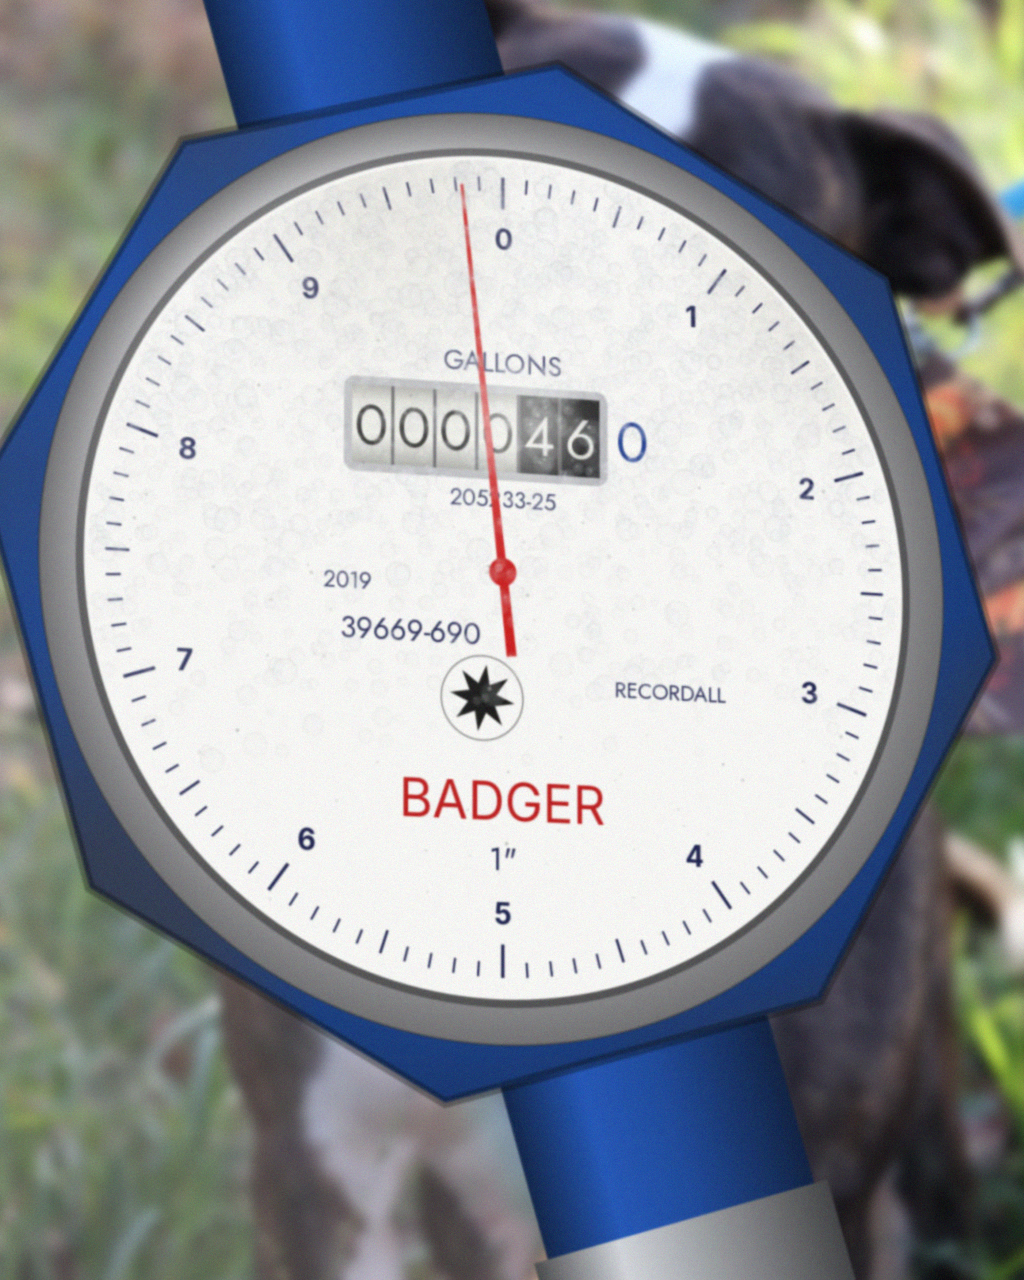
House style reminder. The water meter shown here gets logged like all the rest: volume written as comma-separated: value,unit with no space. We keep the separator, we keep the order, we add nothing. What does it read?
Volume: 459.8,gal
